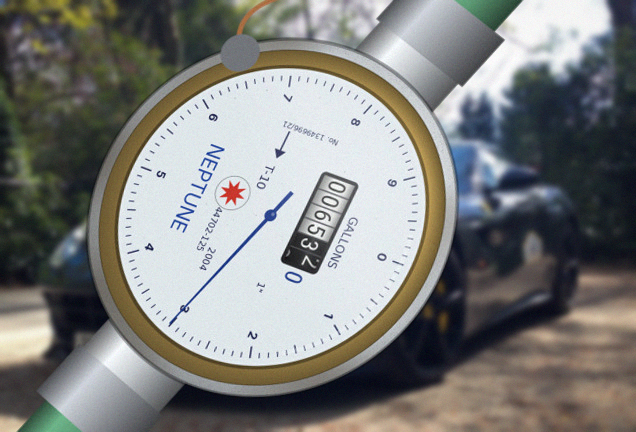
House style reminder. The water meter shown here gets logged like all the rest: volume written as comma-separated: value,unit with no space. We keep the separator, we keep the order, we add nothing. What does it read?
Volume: 65323.0,gal
